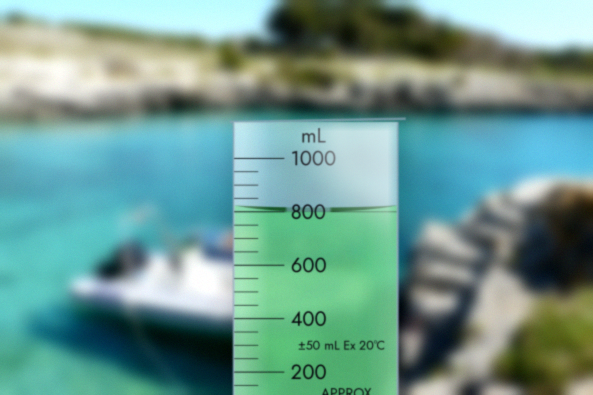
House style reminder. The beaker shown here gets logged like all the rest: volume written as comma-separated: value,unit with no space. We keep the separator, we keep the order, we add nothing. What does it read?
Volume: 800,mL
